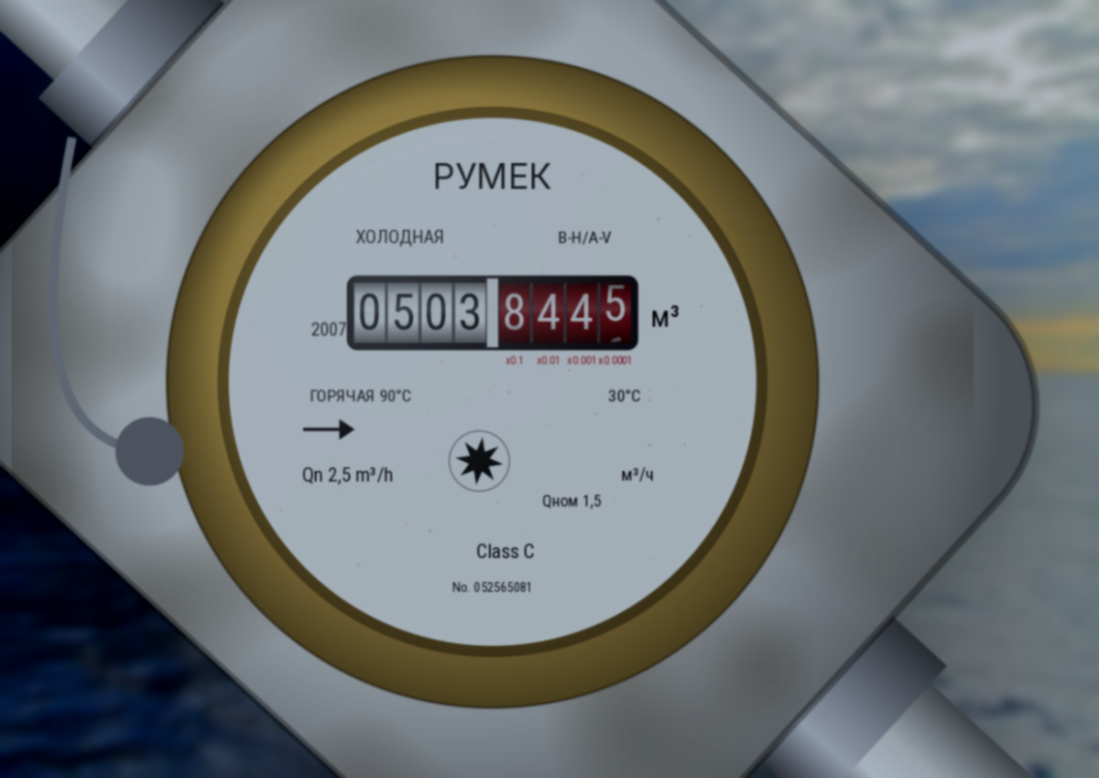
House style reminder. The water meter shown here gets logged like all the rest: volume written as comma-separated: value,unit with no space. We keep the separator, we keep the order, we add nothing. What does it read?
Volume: 503.8445,m³
